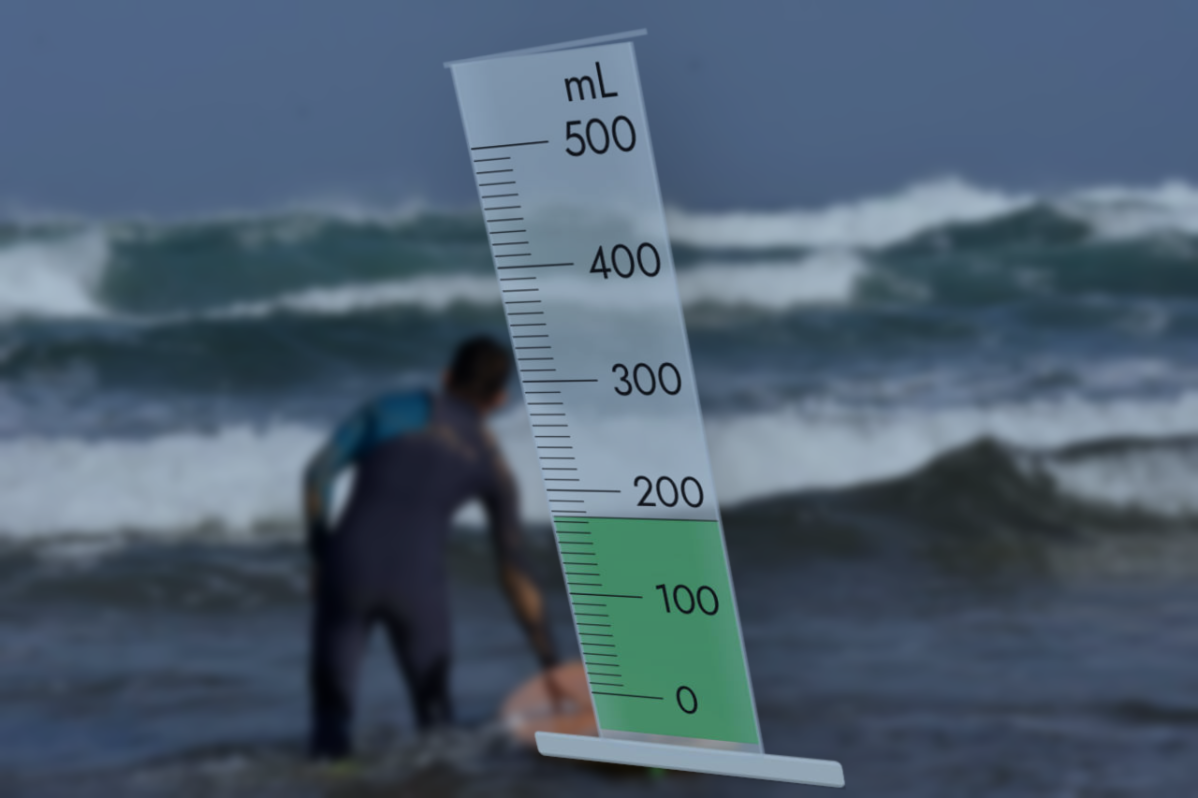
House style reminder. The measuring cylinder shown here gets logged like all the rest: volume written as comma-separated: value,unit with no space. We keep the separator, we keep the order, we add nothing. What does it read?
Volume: 175,mL
